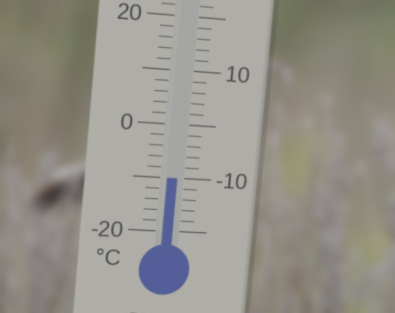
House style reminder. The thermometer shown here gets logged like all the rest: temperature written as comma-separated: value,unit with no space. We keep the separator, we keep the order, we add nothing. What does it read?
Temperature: -10,°C
